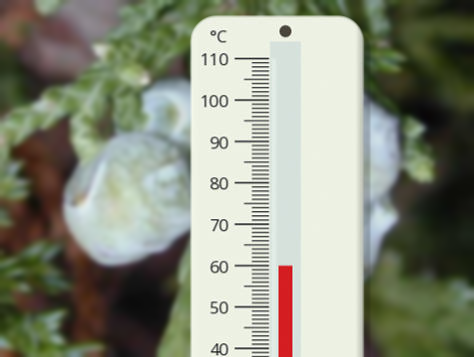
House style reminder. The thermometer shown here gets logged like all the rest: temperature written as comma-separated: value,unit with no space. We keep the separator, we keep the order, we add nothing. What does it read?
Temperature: 60,°C
